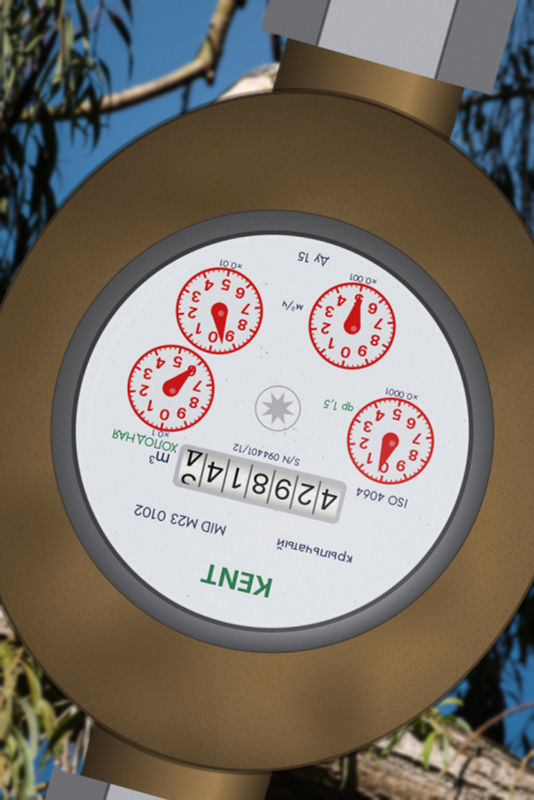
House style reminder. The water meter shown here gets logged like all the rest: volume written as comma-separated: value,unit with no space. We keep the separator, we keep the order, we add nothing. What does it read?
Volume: 4298143.5950,m³
